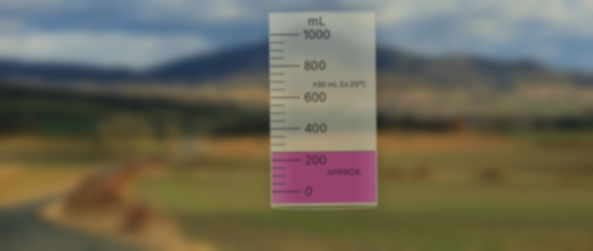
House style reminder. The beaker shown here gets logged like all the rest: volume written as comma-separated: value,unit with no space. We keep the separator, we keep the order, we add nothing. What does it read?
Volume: 250,mL
